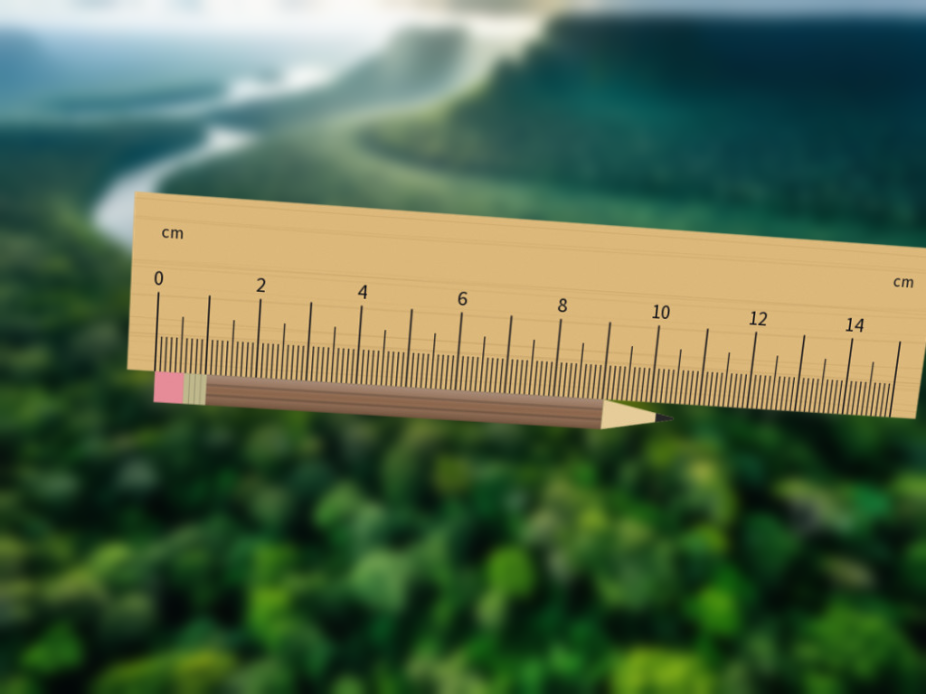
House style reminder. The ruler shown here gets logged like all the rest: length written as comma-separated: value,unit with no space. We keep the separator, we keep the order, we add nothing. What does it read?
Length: 10.5,cm
